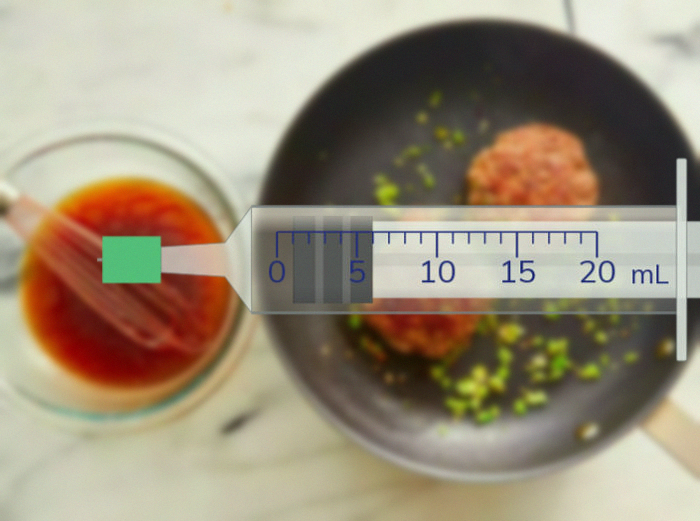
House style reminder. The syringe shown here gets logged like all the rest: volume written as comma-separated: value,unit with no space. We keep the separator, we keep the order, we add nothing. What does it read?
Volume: 1,mL
